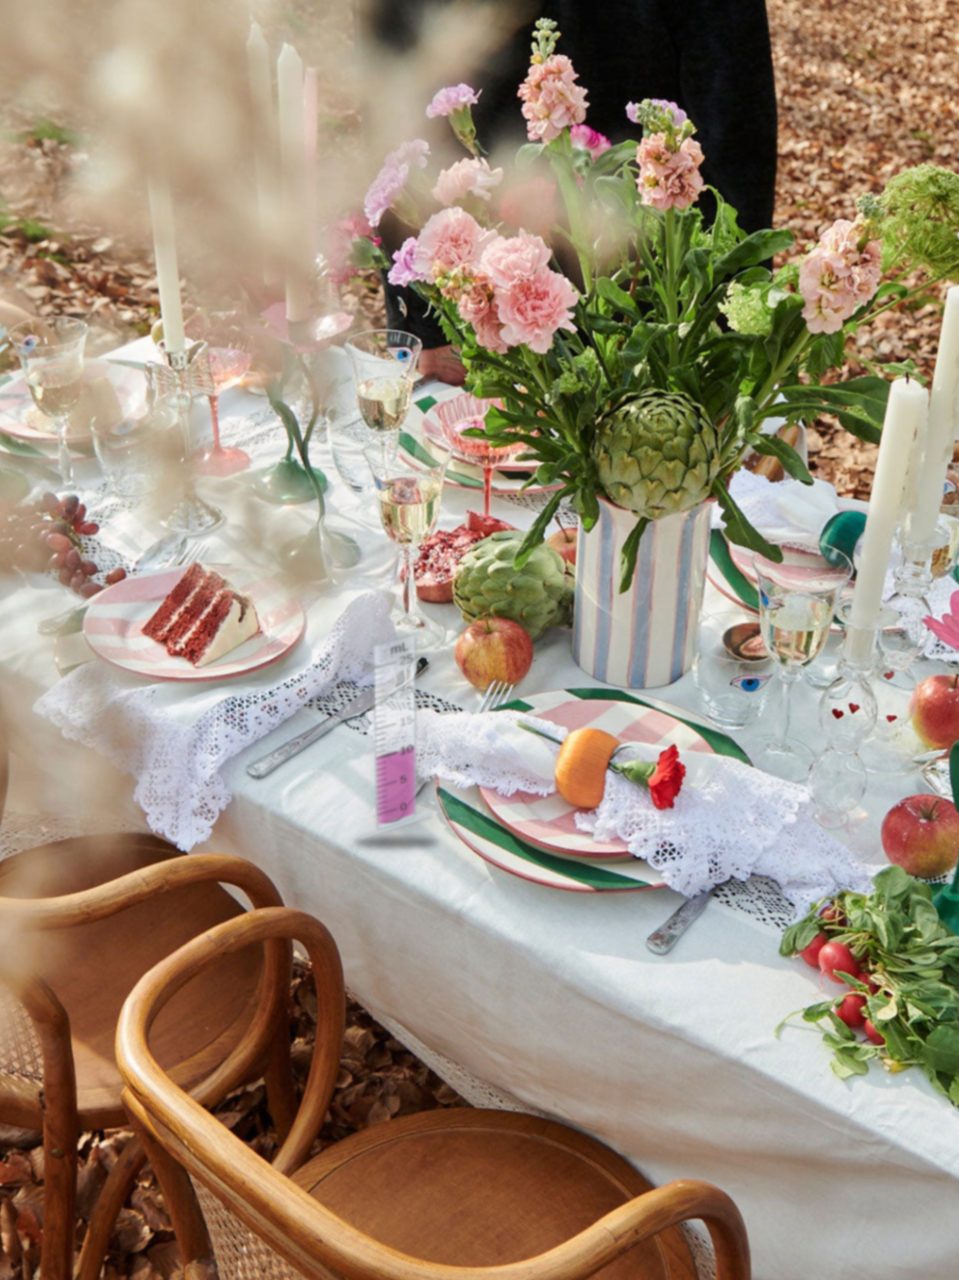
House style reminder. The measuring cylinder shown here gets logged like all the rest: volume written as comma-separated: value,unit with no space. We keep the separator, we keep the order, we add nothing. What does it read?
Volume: 10,mL
